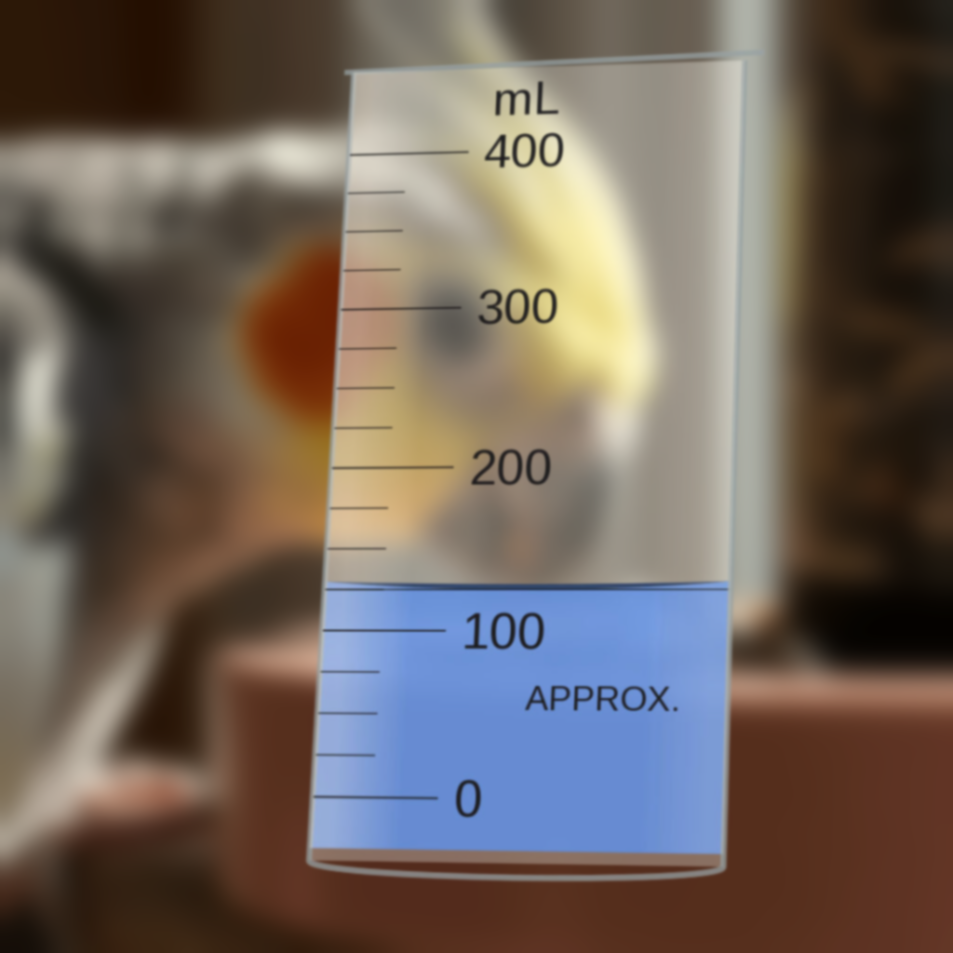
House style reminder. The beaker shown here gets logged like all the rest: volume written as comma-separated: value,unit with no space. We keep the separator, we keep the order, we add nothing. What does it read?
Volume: 125,mL
